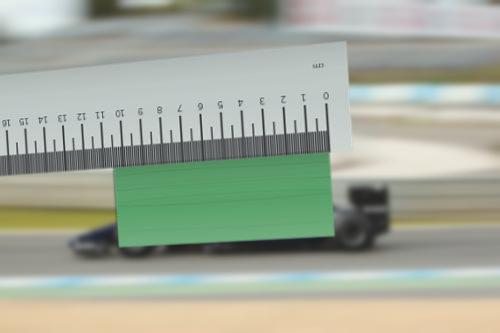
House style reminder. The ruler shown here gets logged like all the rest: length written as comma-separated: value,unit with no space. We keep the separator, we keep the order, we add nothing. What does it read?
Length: 10.5,cm
